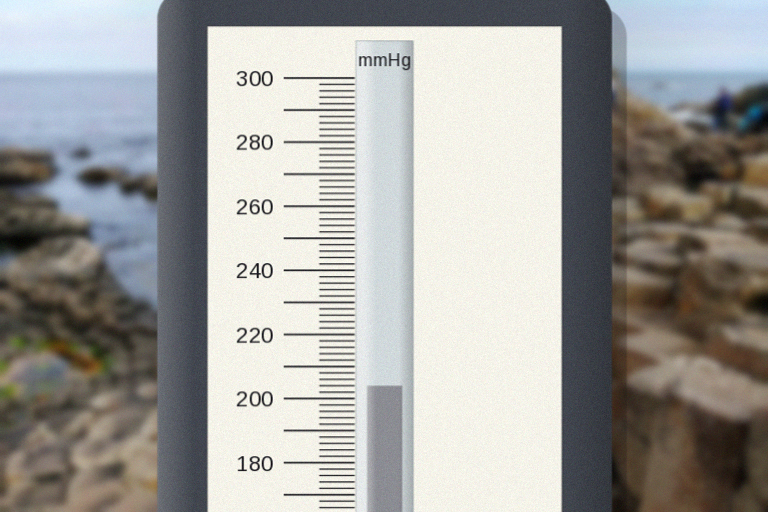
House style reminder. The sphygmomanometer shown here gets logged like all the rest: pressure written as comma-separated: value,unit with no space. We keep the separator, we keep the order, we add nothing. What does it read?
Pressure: 204,mmHg
